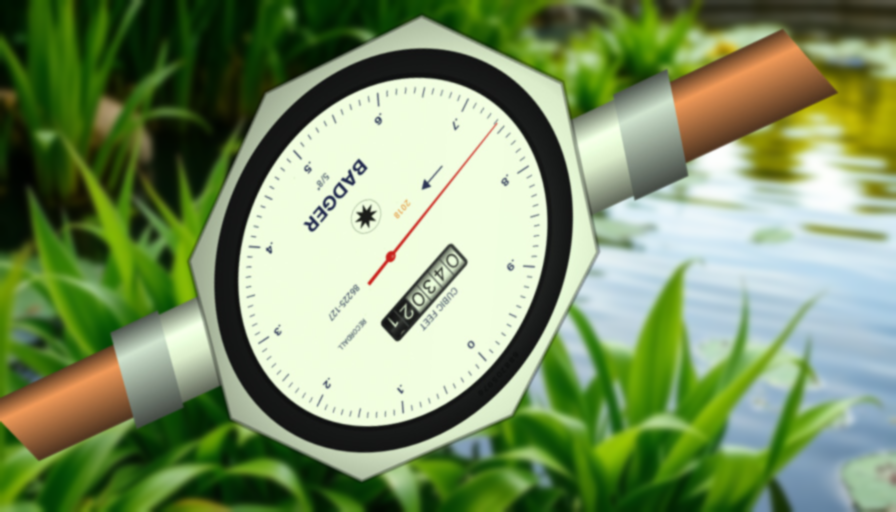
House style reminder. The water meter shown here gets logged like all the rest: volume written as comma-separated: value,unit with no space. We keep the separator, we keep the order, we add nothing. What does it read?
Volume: 43020.74,ft³
